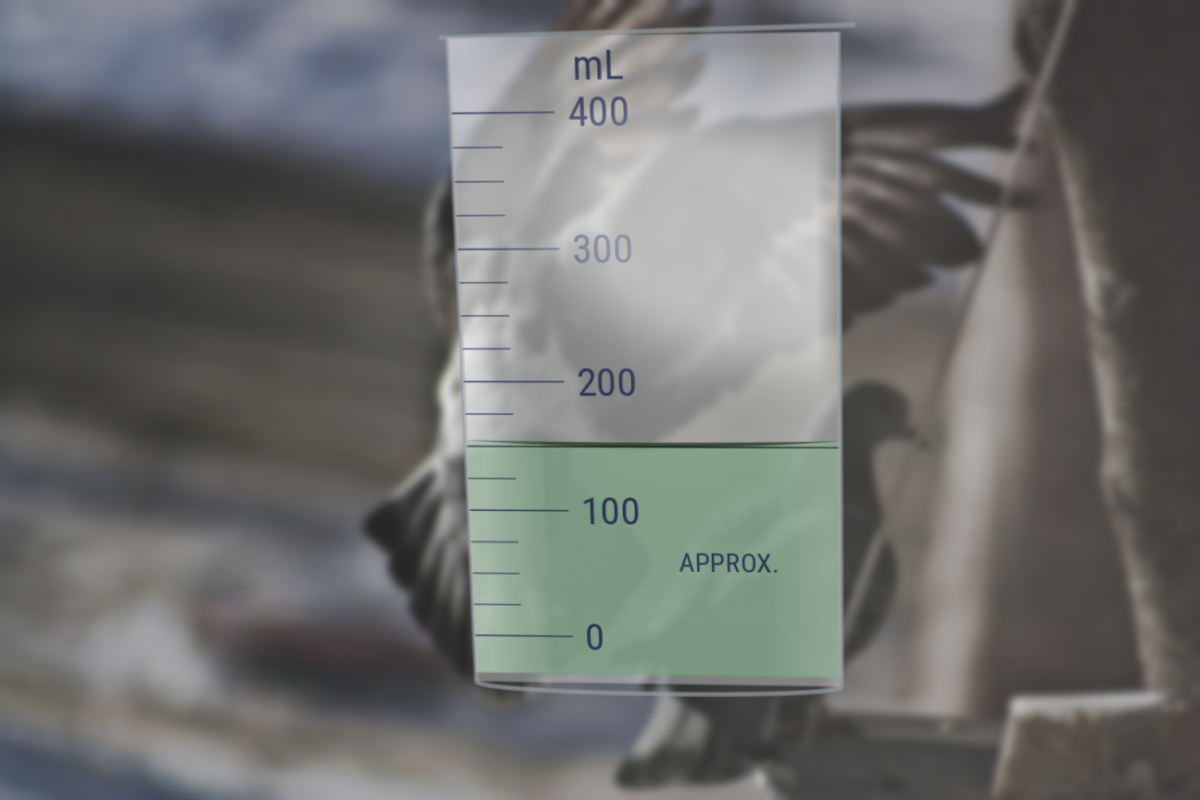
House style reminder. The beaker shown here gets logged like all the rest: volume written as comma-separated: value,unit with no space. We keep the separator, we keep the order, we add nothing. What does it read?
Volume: 150,mL
